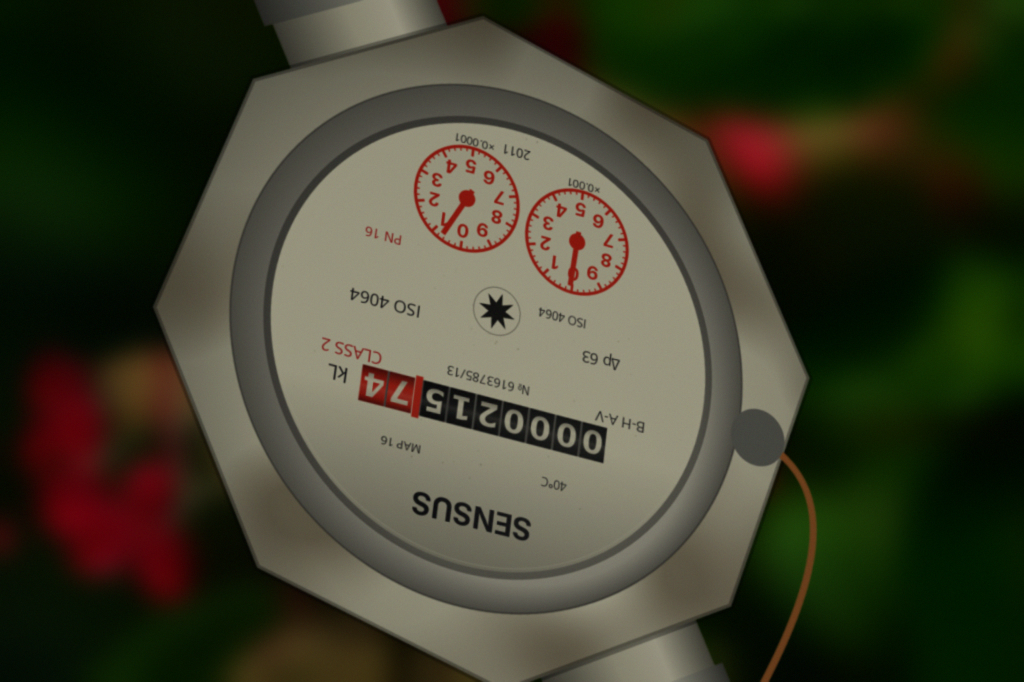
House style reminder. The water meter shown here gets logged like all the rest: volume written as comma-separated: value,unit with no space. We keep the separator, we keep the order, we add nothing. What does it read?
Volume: 215.7400,kL
